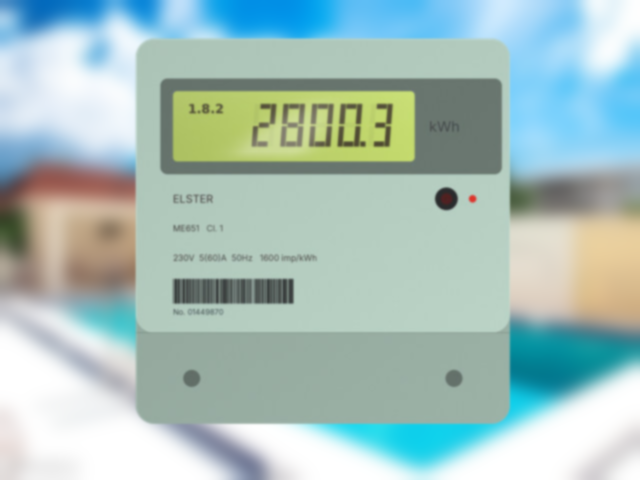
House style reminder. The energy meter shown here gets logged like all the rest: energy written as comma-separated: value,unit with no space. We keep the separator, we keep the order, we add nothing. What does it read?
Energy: 2800.3,kWh
